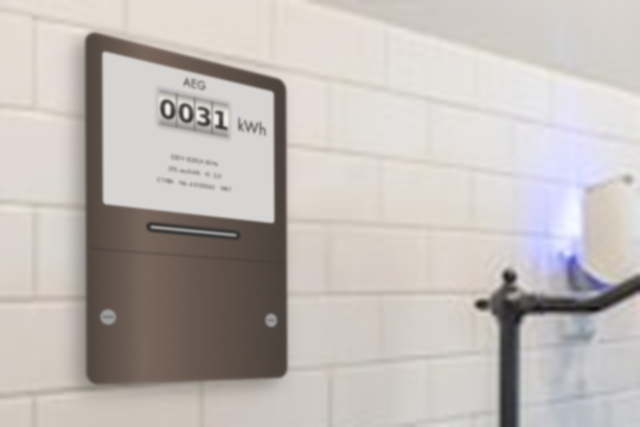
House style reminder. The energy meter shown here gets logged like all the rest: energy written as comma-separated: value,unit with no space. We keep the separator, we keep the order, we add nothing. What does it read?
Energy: 31,kWh
